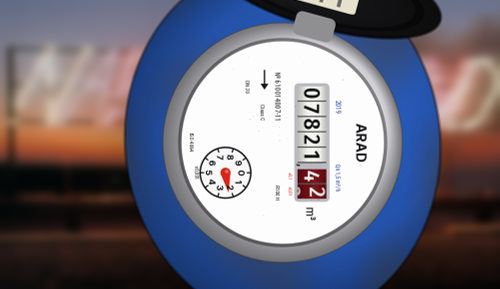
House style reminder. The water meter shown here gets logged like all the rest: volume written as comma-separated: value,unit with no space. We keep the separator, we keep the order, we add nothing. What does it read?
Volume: 7821.422,m³
